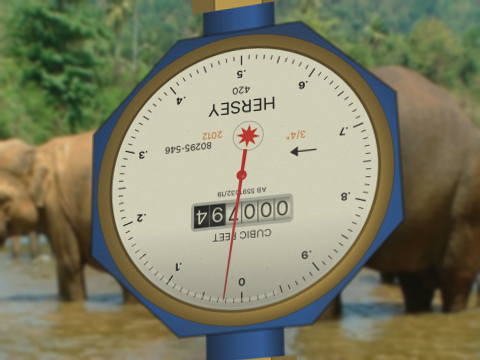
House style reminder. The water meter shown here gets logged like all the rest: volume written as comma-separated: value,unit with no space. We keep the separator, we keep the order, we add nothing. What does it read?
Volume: 794.02,ft³
